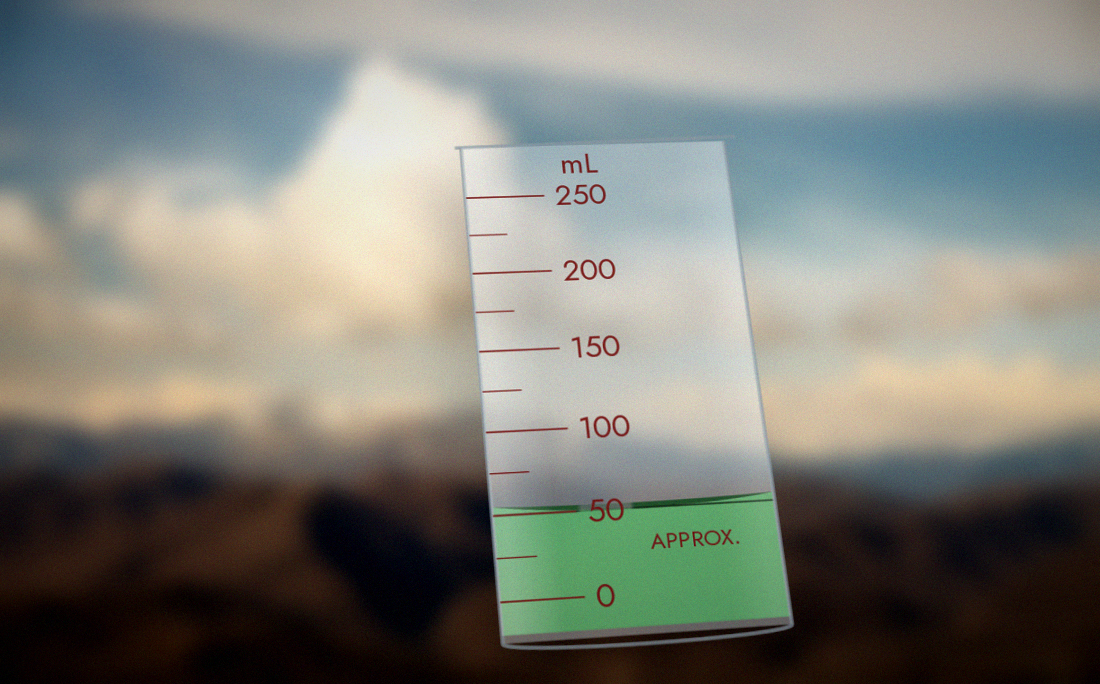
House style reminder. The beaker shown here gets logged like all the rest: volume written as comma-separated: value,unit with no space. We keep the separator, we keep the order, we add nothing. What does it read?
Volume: 50,mL
